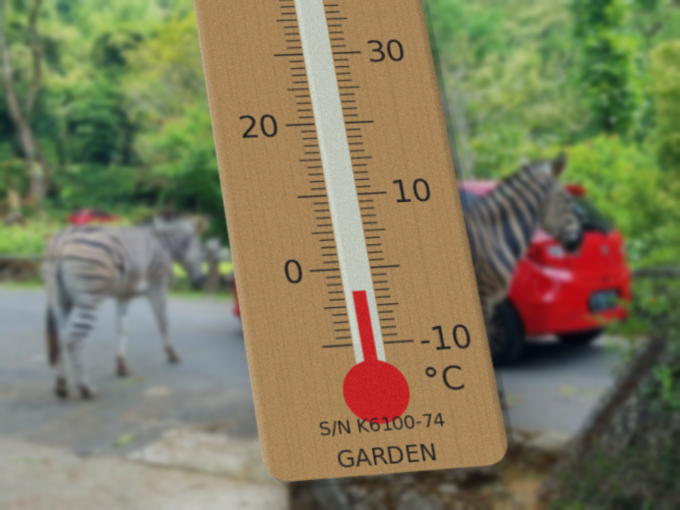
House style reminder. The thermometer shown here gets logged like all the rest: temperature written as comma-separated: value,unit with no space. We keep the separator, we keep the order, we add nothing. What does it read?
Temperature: -3,°C
